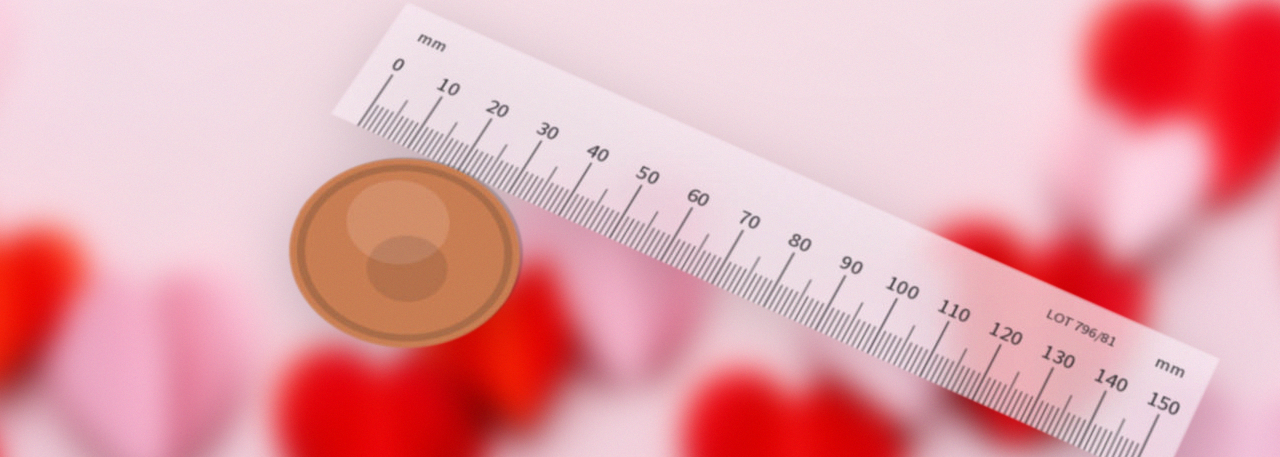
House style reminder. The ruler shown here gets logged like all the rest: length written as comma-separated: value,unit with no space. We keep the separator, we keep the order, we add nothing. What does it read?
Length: 40,mm
